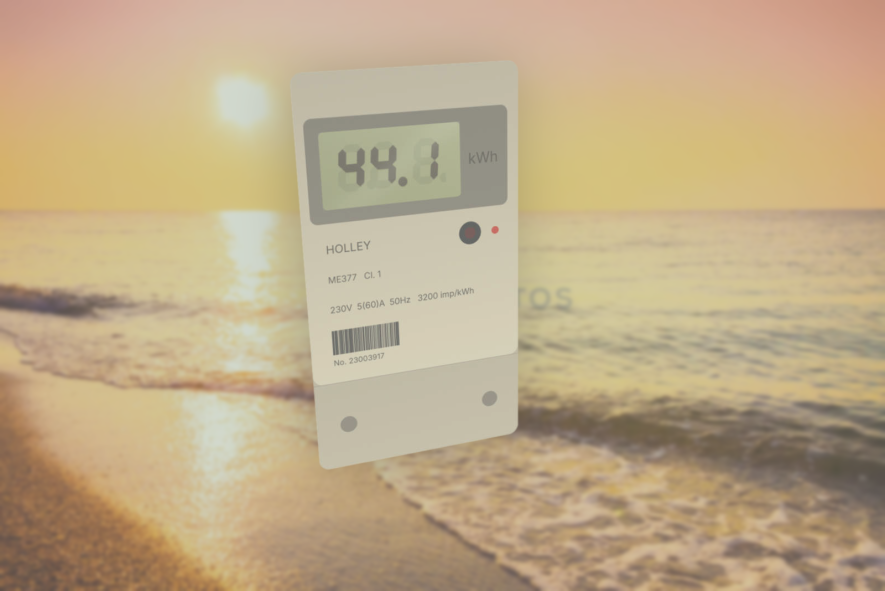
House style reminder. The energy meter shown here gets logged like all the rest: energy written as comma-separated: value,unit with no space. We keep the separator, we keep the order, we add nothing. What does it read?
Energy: 44.1,kWh
